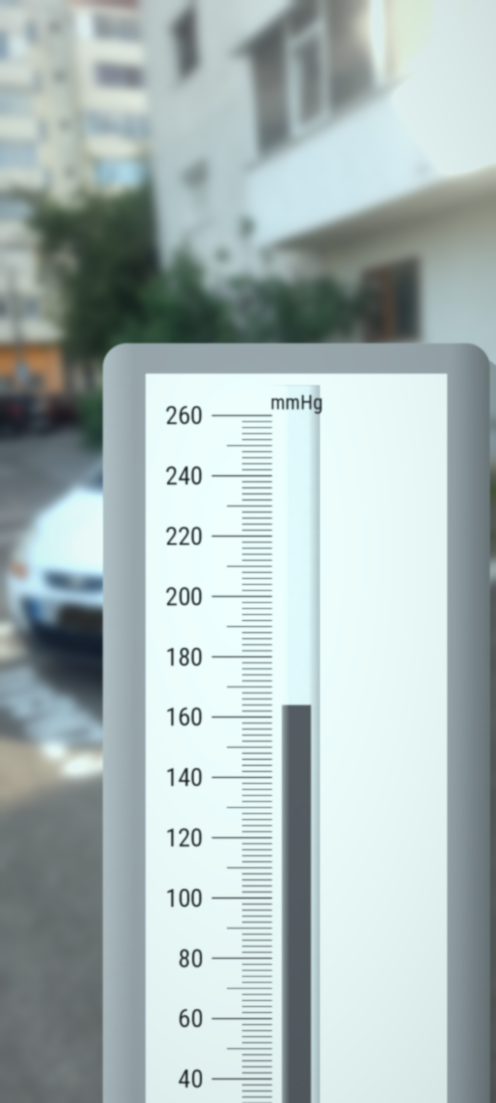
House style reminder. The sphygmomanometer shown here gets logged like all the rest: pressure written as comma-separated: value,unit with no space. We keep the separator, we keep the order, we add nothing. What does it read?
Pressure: 164,mmHg
